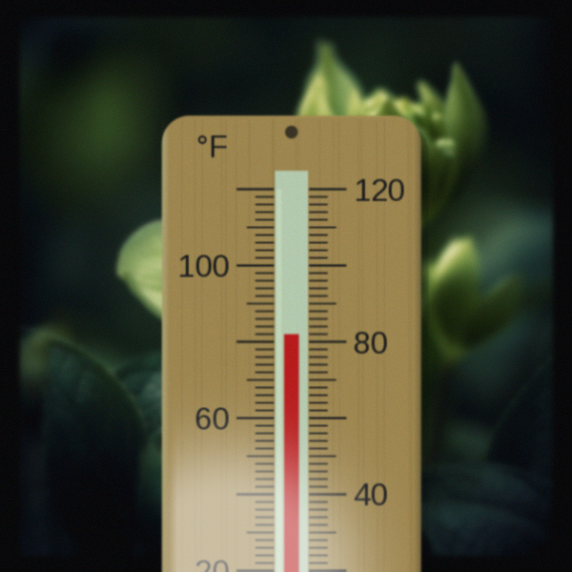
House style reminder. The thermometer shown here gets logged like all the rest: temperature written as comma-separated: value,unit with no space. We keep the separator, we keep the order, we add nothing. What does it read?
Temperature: 82,°F
